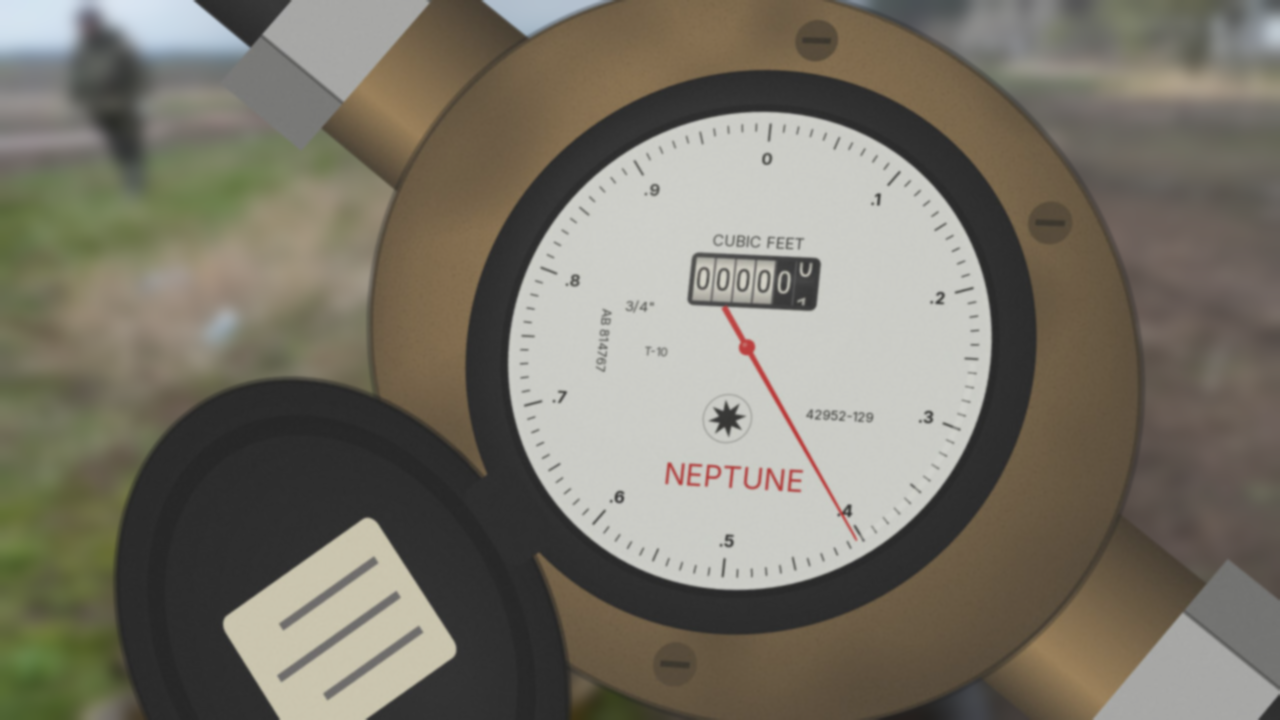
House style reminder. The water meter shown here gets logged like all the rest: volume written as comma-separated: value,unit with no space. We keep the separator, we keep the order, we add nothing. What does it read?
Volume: 0.40,ft³
